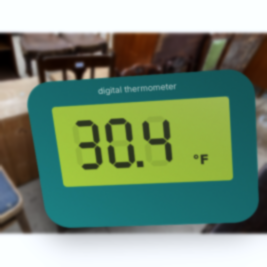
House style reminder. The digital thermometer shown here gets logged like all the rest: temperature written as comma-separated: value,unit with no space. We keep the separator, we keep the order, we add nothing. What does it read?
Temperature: 30.4,°F
